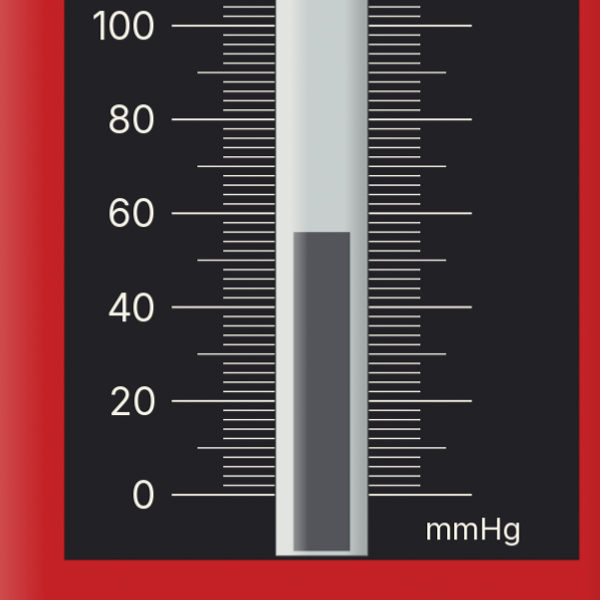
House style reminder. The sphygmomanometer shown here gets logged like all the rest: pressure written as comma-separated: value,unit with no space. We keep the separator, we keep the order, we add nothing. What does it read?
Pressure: 56,mmHg
